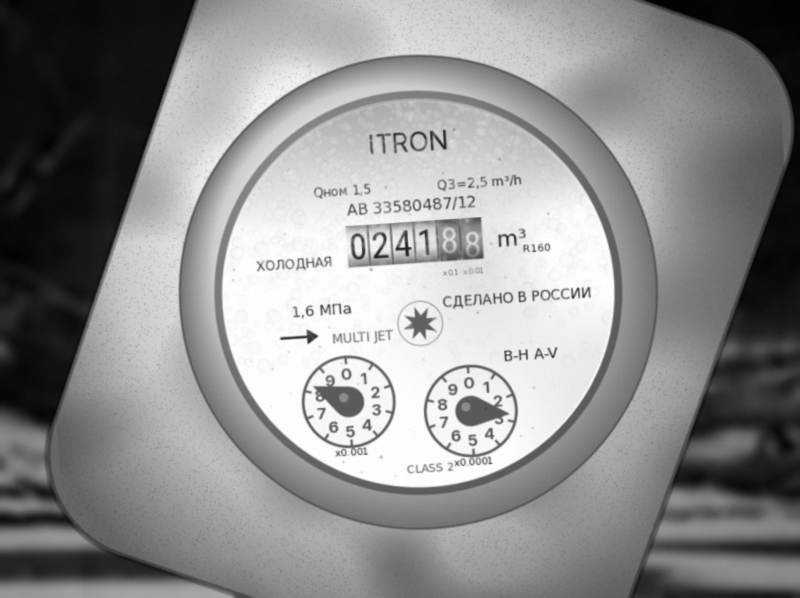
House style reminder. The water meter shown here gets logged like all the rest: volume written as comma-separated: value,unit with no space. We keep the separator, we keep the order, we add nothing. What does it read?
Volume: 241.8782,m³
